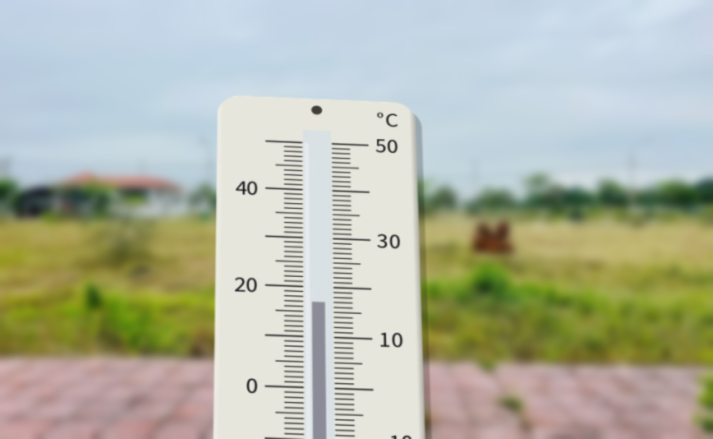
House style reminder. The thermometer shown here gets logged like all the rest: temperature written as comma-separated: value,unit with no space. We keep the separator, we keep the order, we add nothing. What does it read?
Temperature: 17,°C
